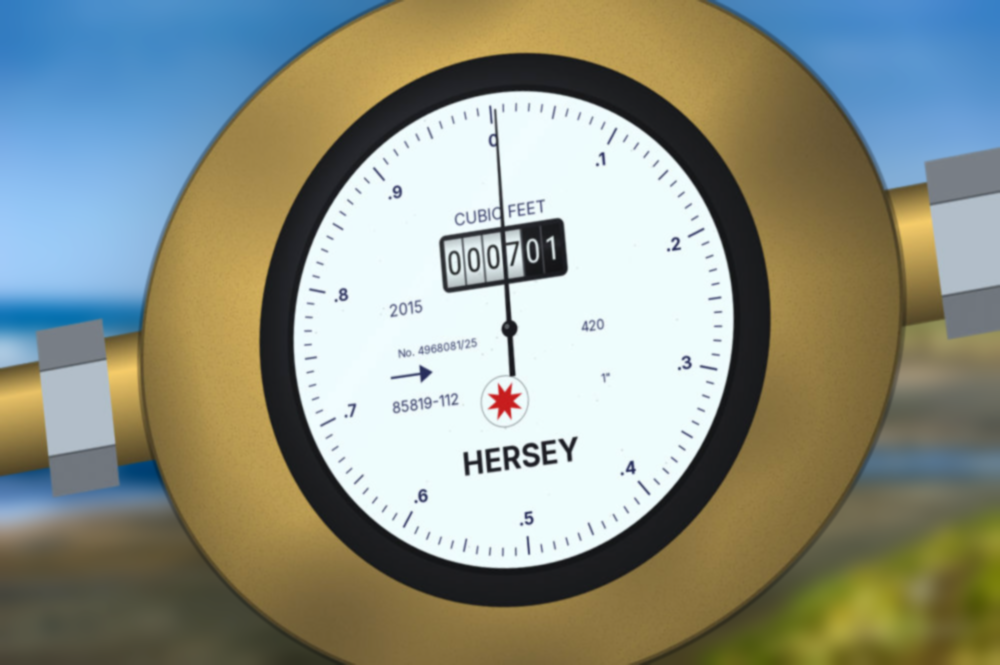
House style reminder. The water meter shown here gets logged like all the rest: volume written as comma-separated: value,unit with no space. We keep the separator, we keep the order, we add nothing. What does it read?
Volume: 701.00,ft³
